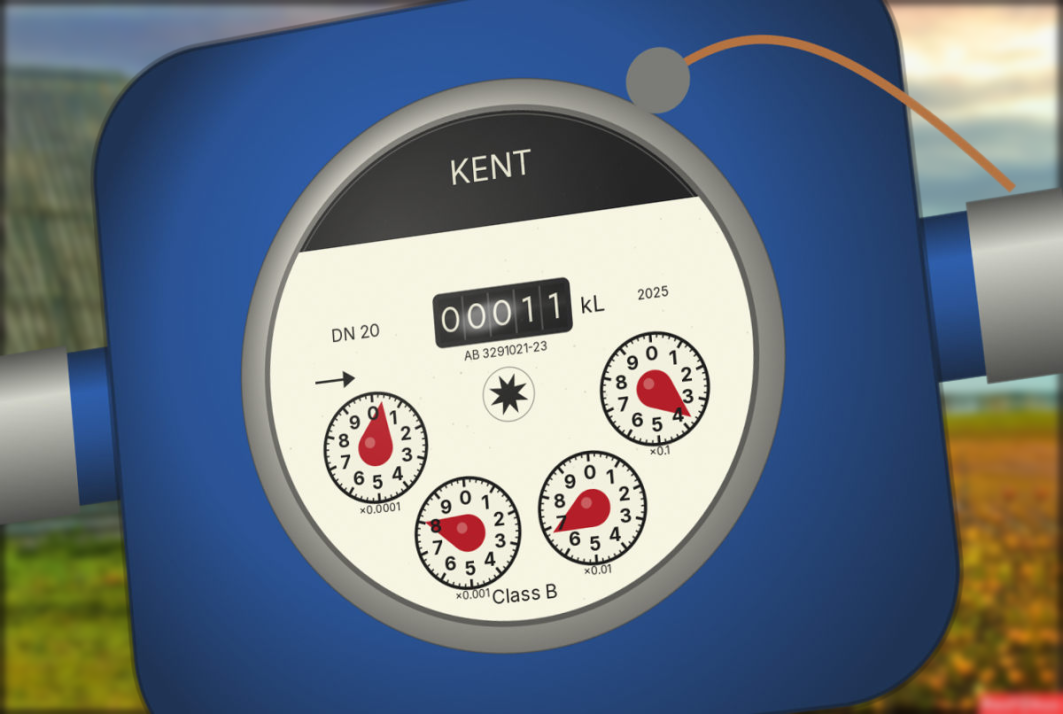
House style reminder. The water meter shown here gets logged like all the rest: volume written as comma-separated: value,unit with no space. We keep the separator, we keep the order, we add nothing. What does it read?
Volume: 11.3680,kL
